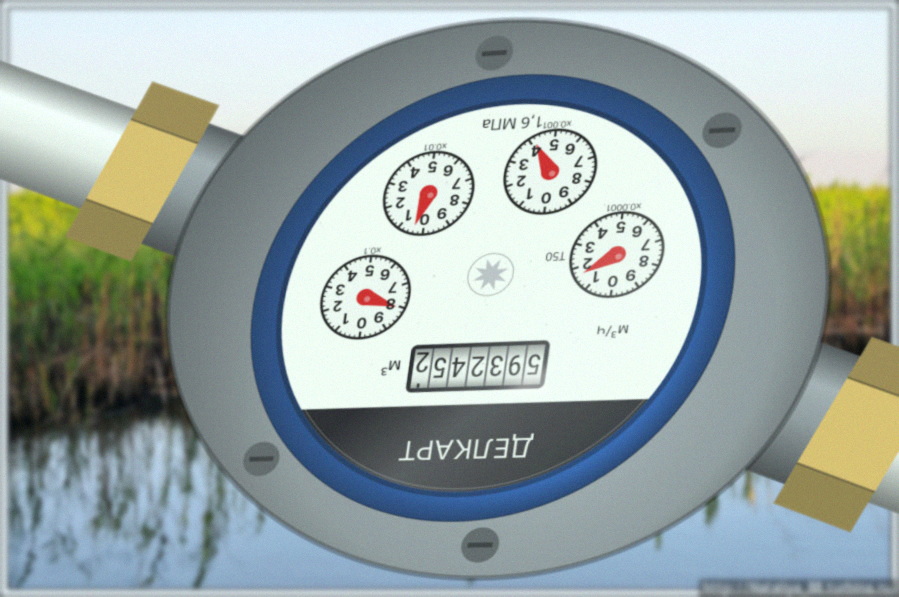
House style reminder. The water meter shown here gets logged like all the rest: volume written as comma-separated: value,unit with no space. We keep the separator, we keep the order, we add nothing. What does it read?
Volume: 5932451.8041,m³
